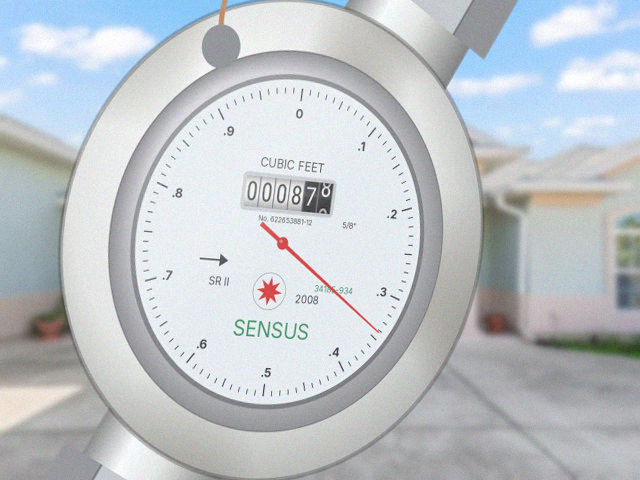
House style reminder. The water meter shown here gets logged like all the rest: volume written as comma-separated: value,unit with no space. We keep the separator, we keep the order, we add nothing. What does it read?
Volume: 878.34,ft³
